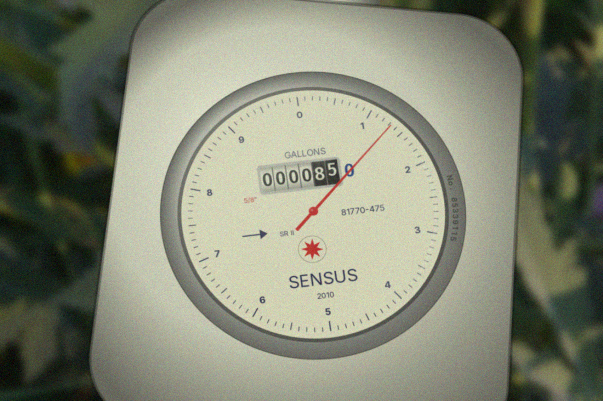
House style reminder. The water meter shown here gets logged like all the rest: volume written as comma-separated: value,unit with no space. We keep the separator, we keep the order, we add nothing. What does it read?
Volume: 851.3,gal
